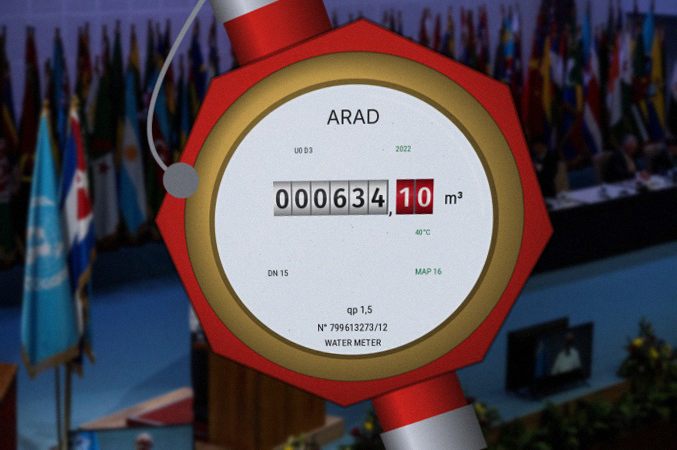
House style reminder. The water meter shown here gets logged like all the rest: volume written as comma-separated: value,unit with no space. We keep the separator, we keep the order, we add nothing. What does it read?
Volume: 634.10,m³
